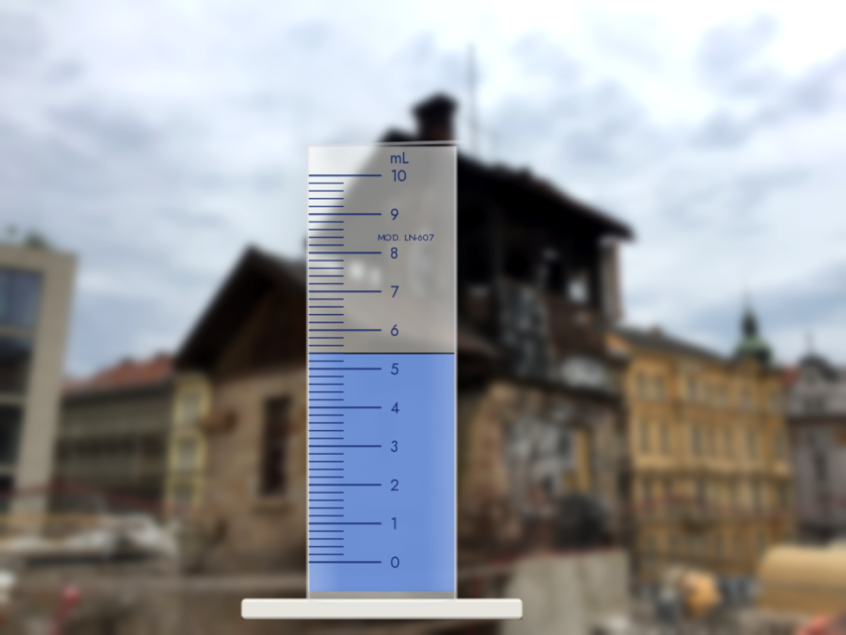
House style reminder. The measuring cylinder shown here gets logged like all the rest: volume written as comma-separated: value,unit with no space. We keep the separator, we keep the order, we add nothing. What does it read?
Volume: 5.4,mL
